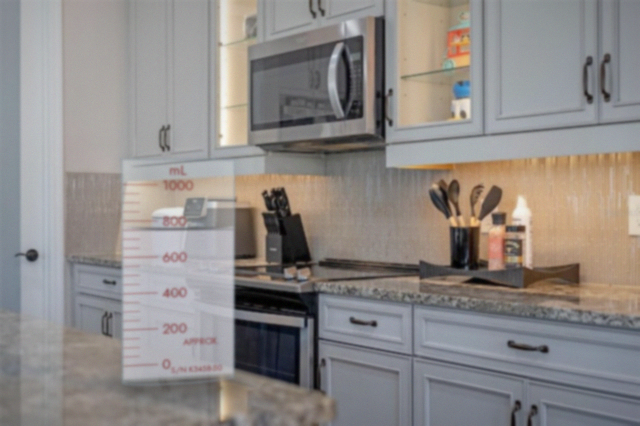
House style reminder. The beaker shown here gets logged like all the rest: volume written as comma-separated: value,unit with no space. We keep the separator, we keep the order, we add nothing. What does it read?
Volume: 750,mL
